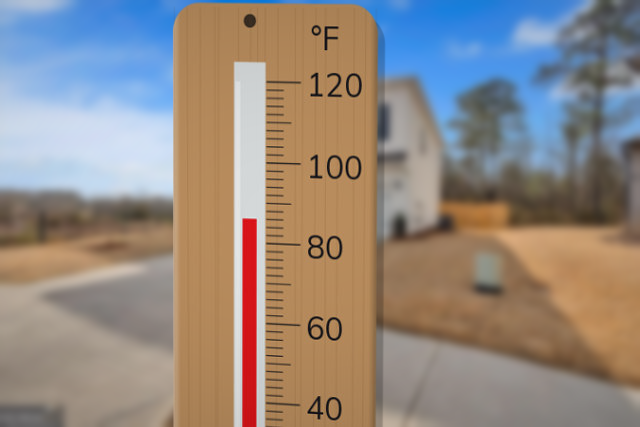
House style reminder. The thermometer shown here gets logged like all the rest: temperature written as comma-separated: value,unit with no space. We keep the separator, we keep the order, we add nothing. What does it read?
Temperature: 86,°F
